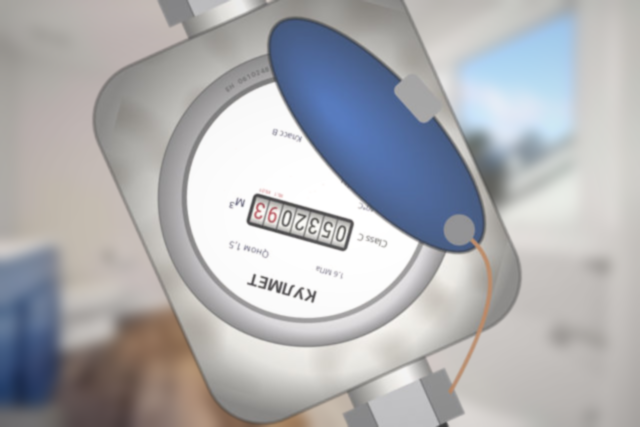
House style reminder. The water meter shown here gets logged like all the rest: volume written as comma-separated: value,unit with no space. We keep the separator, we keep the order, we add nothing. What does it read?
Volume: 5320.93,m³
